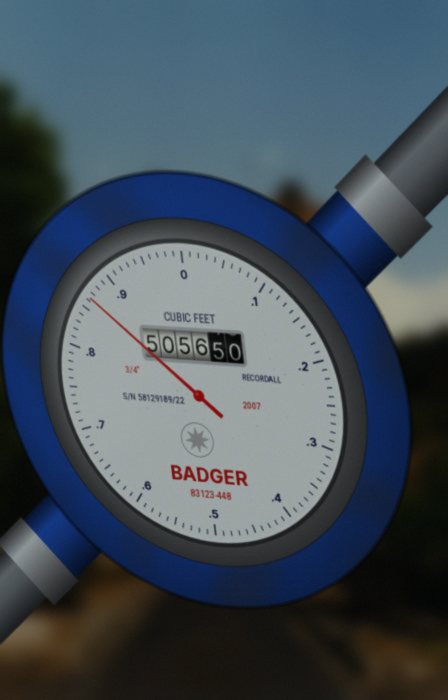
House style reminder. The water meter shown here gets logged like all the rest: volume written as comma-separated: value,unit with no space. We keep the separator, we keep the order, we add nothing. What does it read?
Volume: 505649.86,ft³
